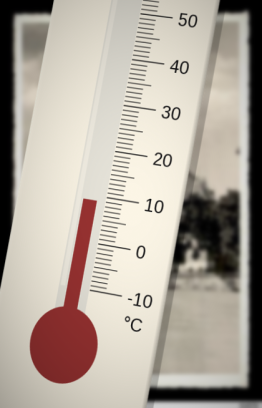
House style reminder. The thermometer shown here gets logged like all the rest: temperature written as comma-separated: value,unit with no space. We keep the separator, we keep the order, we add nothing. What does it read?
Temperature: 9,°C
